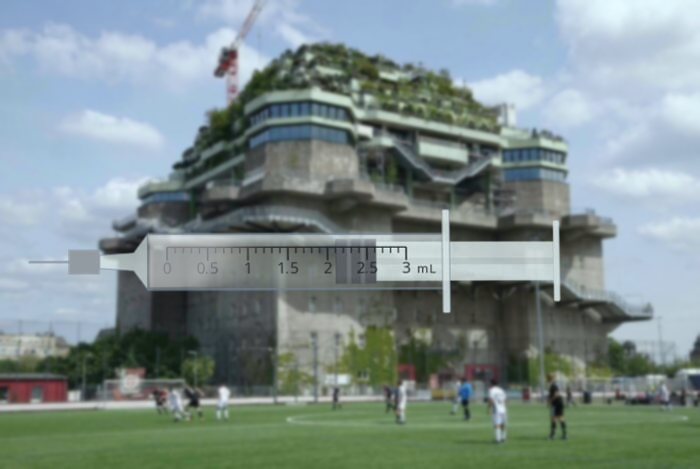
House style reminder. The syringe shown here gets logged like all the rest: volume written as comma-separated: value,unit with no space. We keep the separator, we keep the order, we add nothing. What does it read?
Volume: 2.1,mL
